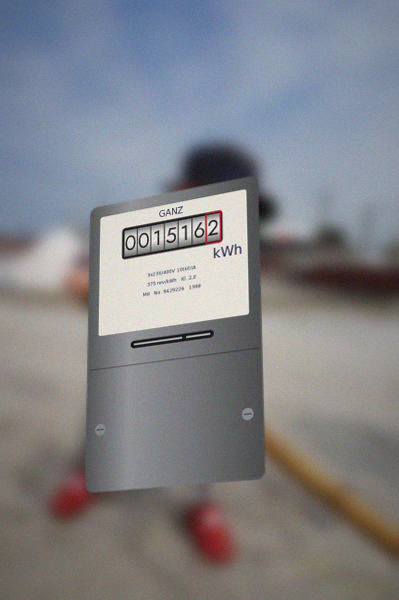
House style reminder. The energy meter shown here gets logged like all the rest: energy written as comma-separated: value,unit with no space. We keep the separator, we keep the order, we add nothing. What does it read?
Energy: 1516.2,kWh
